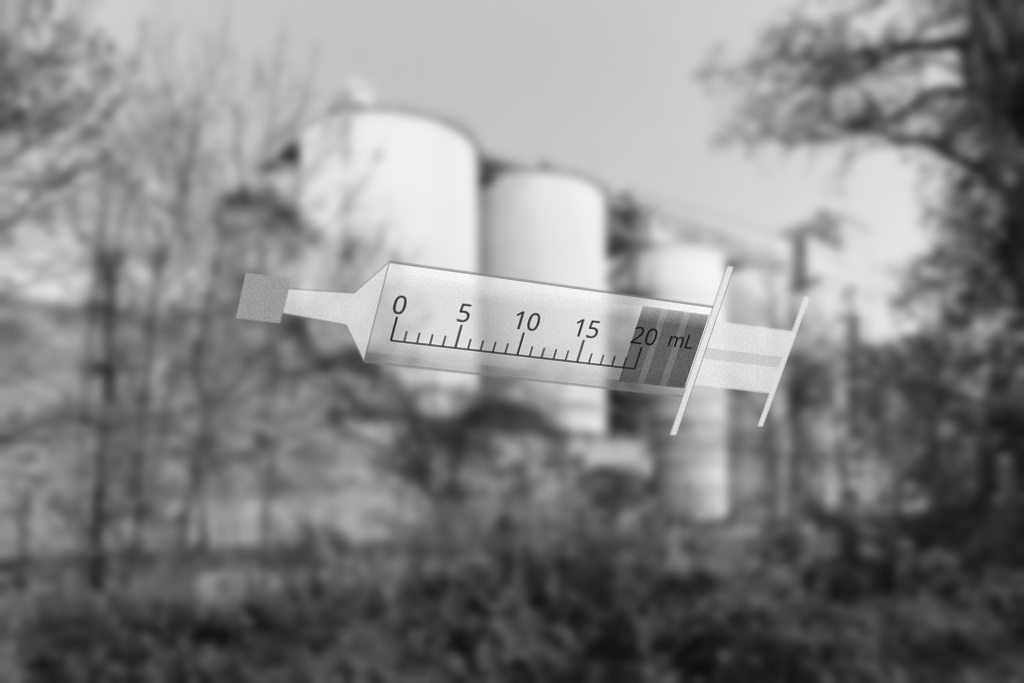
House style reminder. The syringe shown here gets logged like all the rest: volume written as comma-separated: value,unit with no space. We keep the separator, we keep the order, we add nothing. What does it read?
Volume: 19,mL
